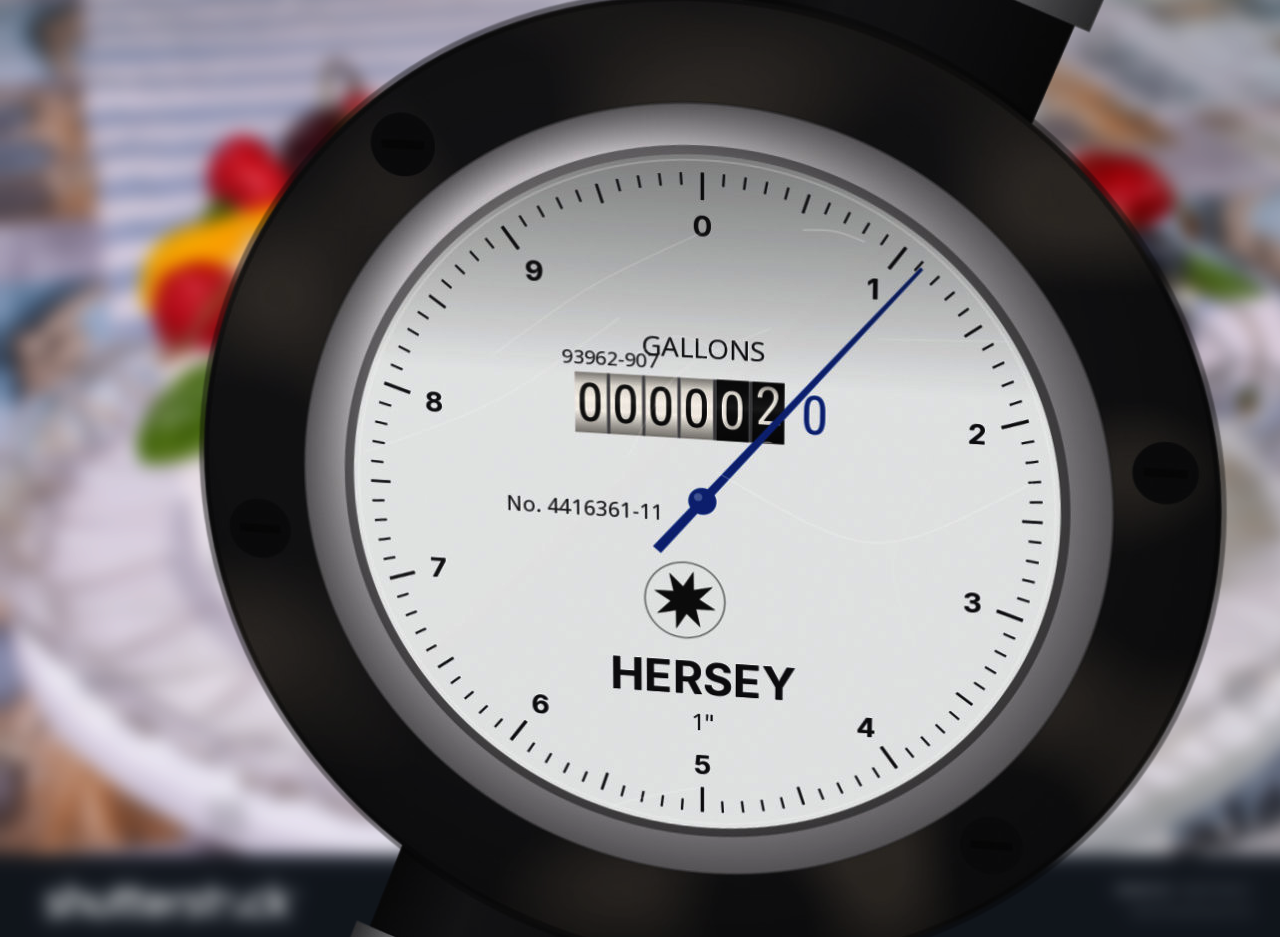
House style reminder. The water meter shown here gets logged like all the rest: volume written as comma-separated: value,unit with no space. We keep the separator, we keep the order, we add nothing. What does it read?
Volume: 21.1,gal
